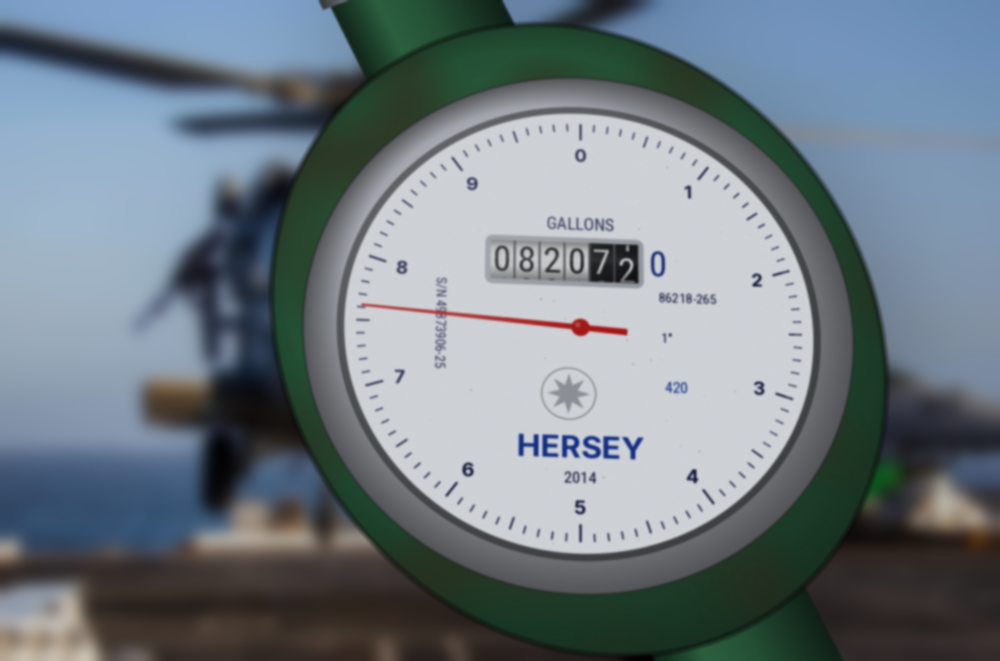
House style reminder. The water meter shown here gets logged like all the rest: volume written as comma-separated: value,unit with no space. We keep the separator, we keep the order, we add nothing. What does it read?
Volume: 820717.6,gal
